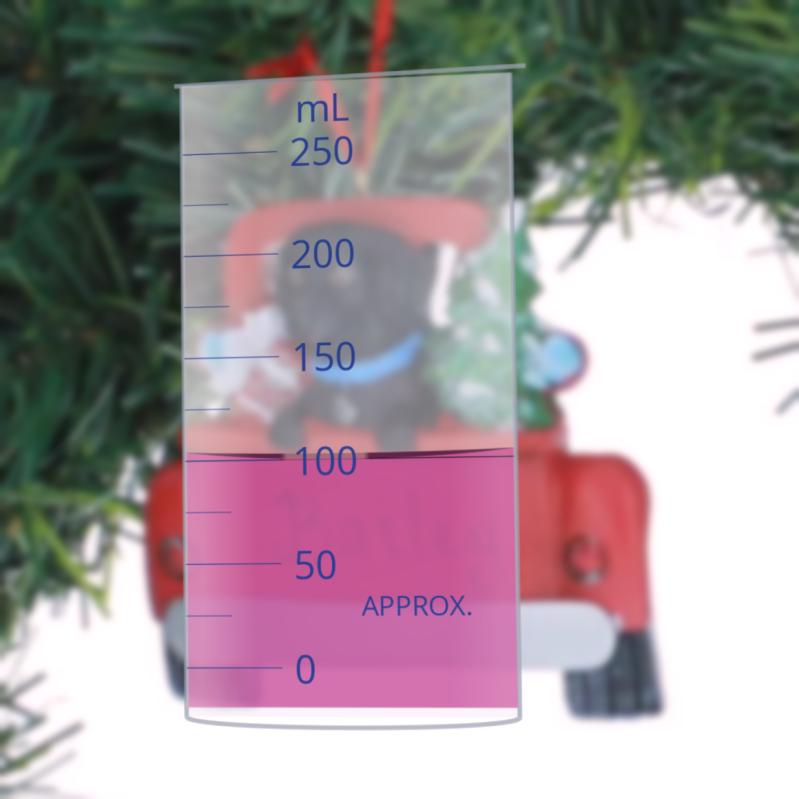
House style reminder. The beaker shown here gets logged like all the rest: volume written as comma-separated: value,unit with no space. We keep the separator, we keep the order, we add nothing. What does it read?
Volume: 100,mL
